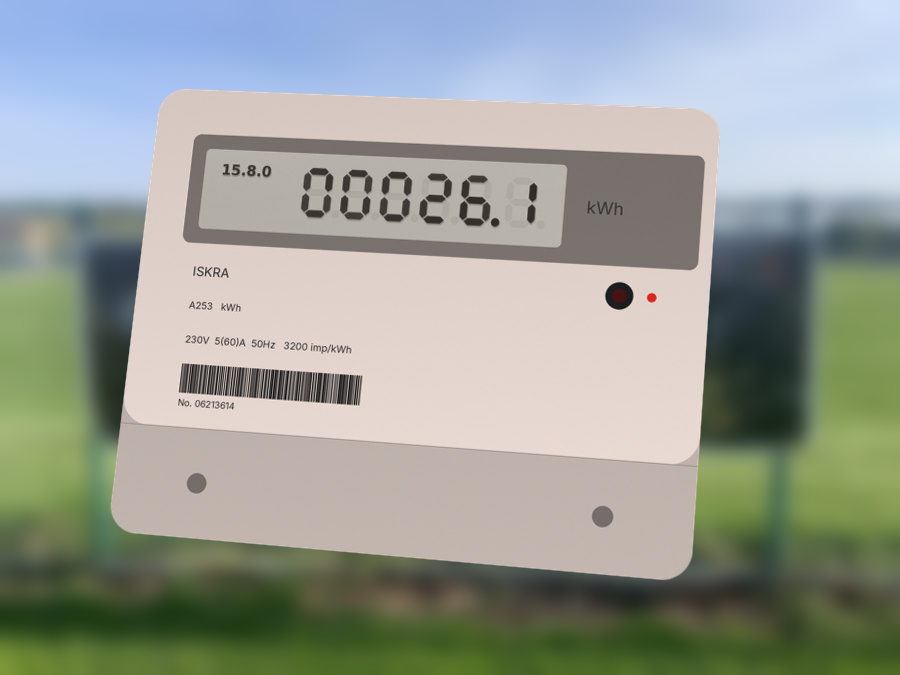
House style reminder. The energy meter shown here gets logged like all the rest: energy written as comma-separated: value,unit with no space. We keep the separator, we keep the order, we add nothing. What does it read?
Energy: 26.1,kWh
